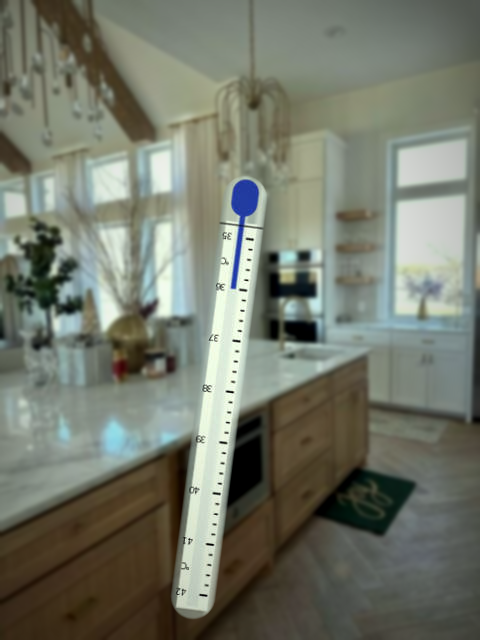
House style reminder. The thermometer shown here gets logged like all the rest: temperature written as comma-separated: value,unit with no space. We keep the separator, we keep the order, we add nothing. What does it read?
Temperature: 36,°C
